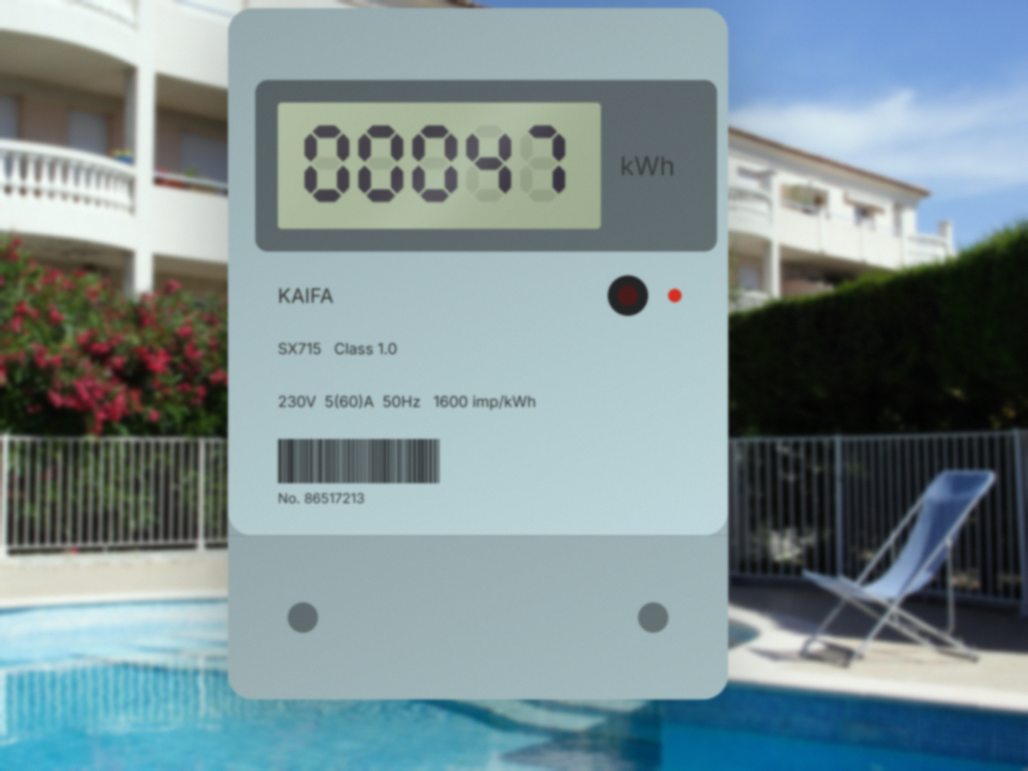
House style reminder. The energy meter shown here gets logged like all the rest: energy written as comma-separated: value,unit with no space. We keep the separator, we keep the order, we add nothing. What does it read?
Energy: 47,kWh
